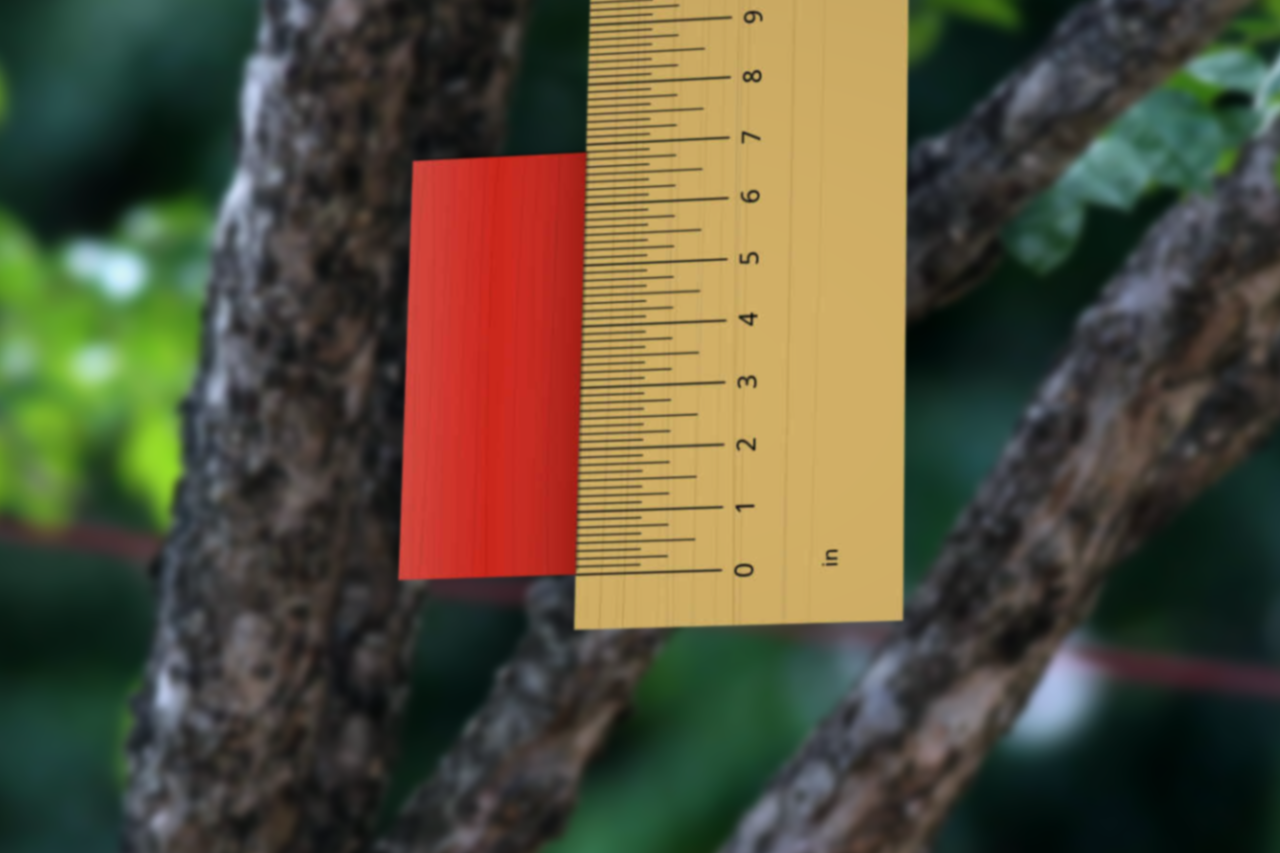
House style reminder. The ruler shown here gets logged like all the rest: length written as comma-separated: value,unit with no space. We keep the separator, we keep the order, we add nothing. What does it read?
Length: 6.875,in
